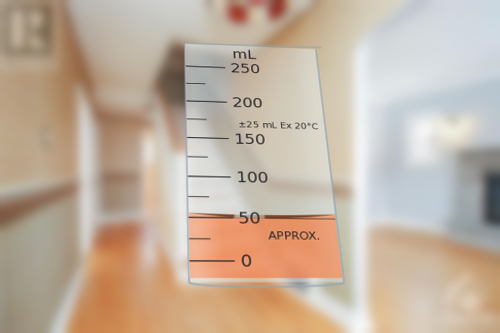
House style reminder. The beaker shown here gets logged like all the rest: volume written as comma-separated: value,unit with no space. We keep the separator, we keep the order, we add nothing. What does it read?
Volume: 50,mL
